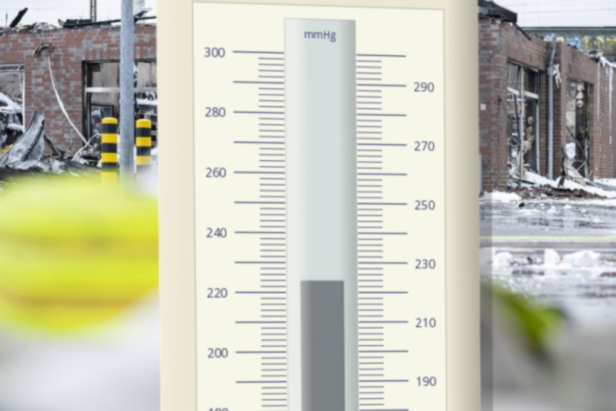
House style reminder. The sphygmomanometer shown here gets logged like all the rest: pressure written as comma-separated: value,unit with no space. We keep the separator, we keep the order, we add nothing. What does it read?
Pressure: 224,mmHg
